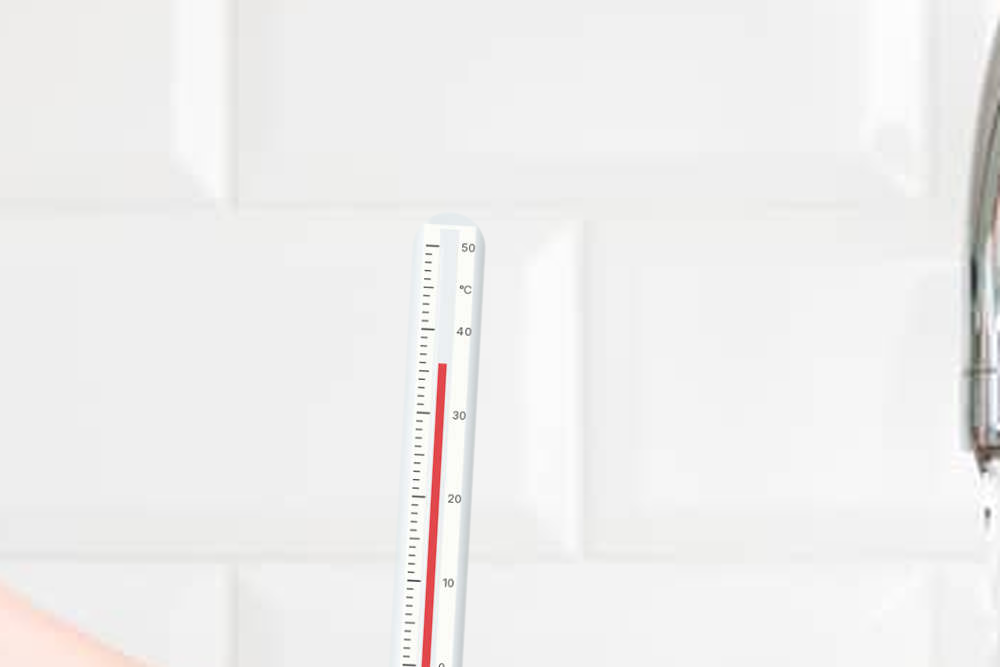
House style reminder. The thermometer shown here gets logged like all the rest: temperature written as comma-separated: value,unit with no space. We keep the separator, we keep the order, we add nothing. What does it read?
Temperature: 36,°C
